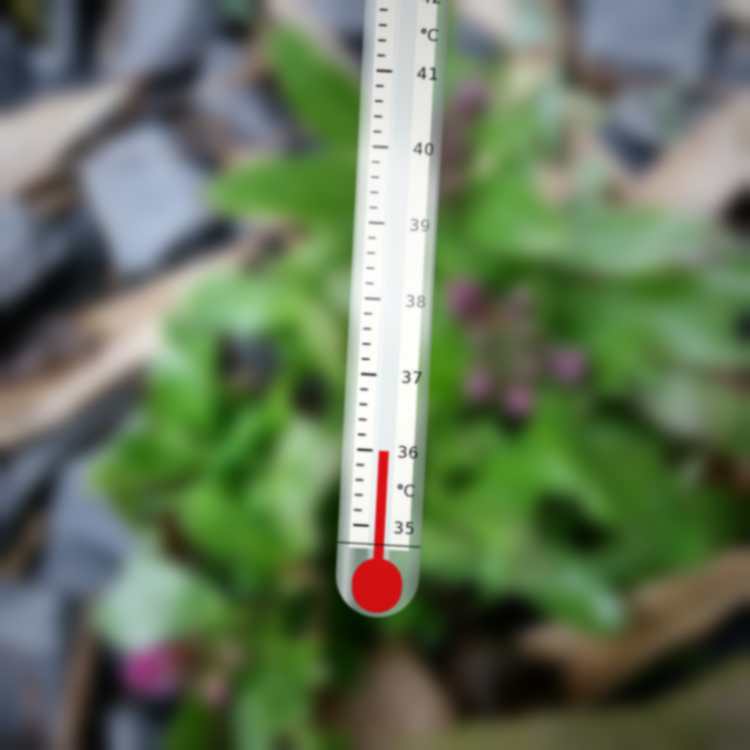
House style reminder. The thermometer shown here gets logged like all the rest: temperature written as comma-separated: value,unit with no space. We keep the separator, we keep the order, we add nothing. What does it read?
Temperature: 36,°C
